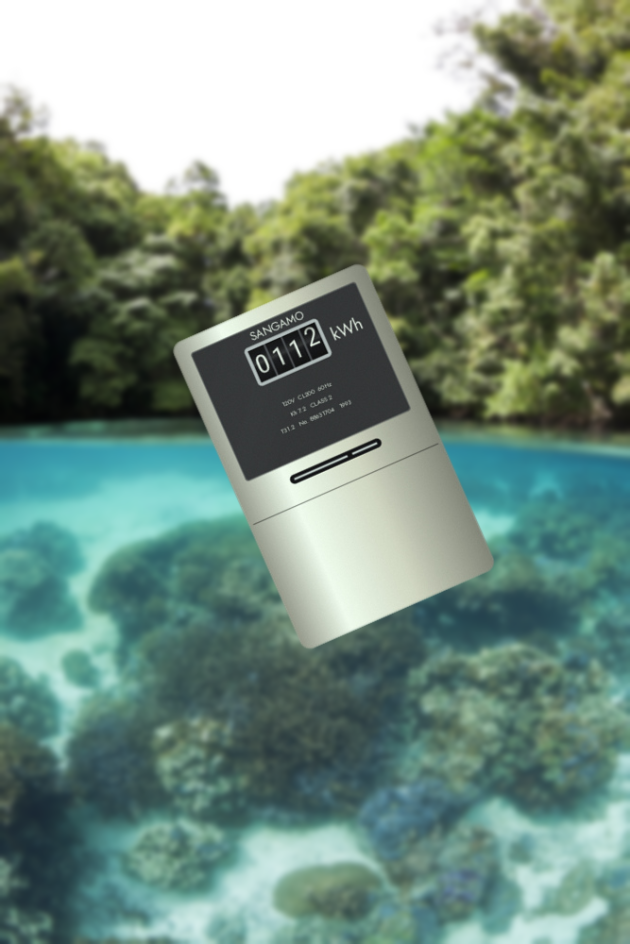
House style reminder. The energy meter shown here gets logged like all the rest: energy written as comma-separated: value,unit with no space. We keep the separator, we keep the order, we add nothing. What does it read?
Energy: 112,kWh
